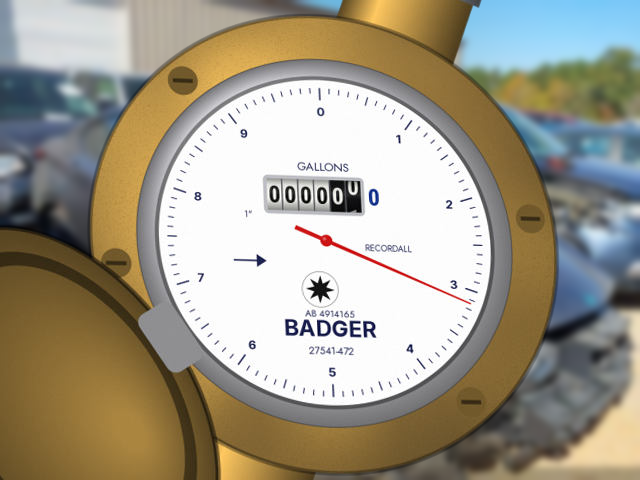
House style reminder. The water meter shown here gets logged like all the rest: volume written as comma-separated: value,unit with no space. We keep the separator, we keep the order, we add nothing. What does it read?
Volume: 3.1,gal
